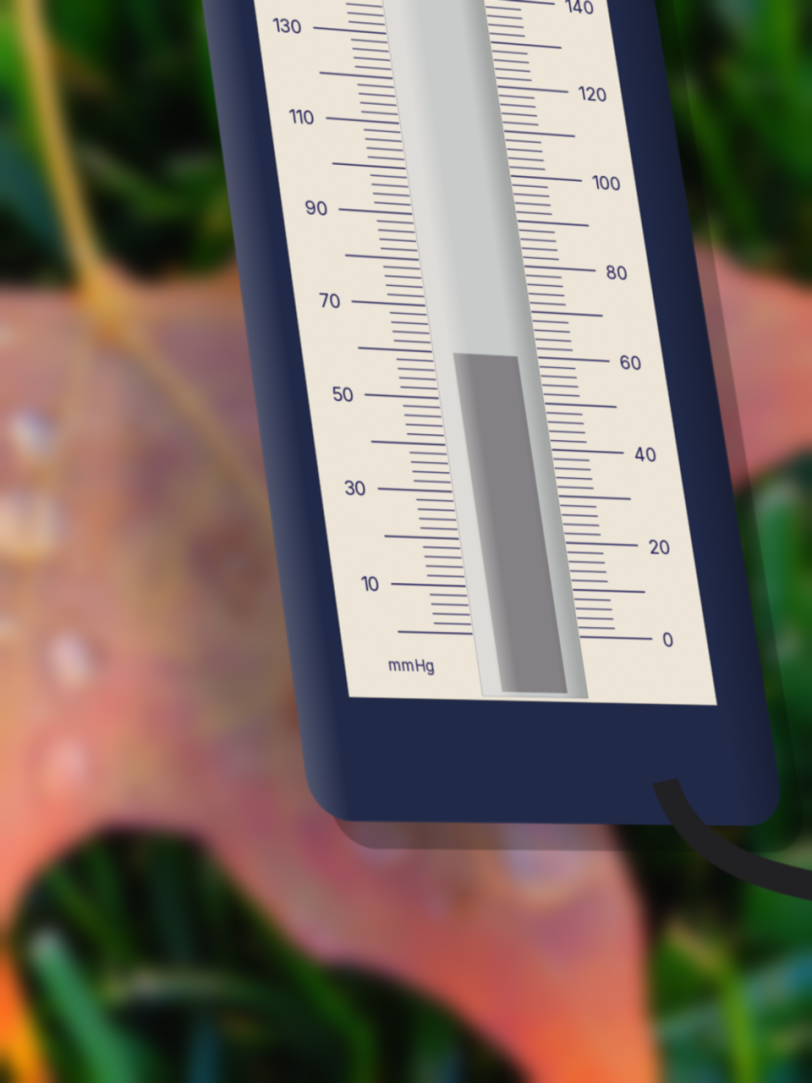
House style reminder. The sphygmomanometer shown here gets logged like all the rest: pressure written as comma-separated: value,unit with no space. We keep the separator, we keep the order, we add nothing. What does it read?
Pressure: 60,mmHg
